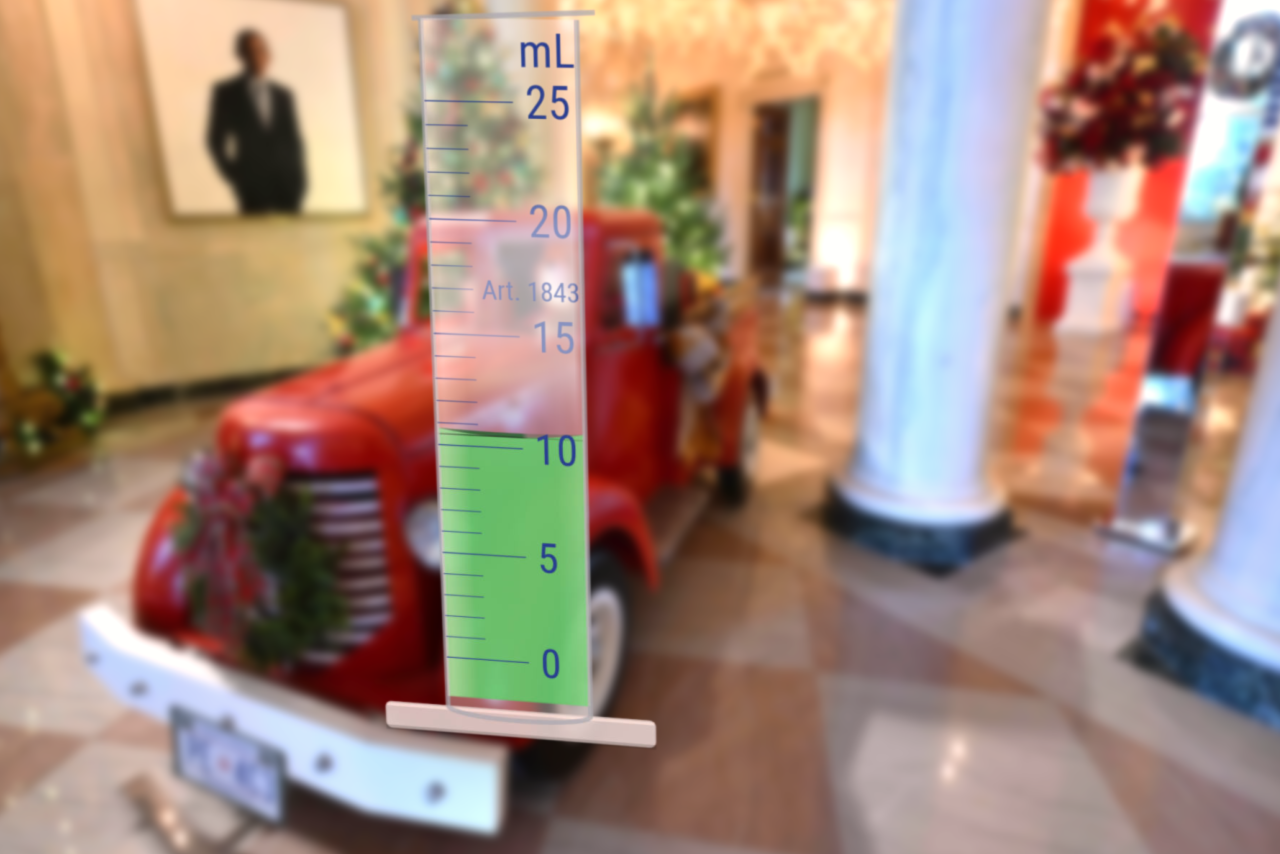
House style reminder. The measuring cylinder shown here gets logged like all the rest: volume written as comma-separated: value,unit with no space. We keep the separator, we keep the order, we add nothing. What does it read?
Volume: 10.5,mL
